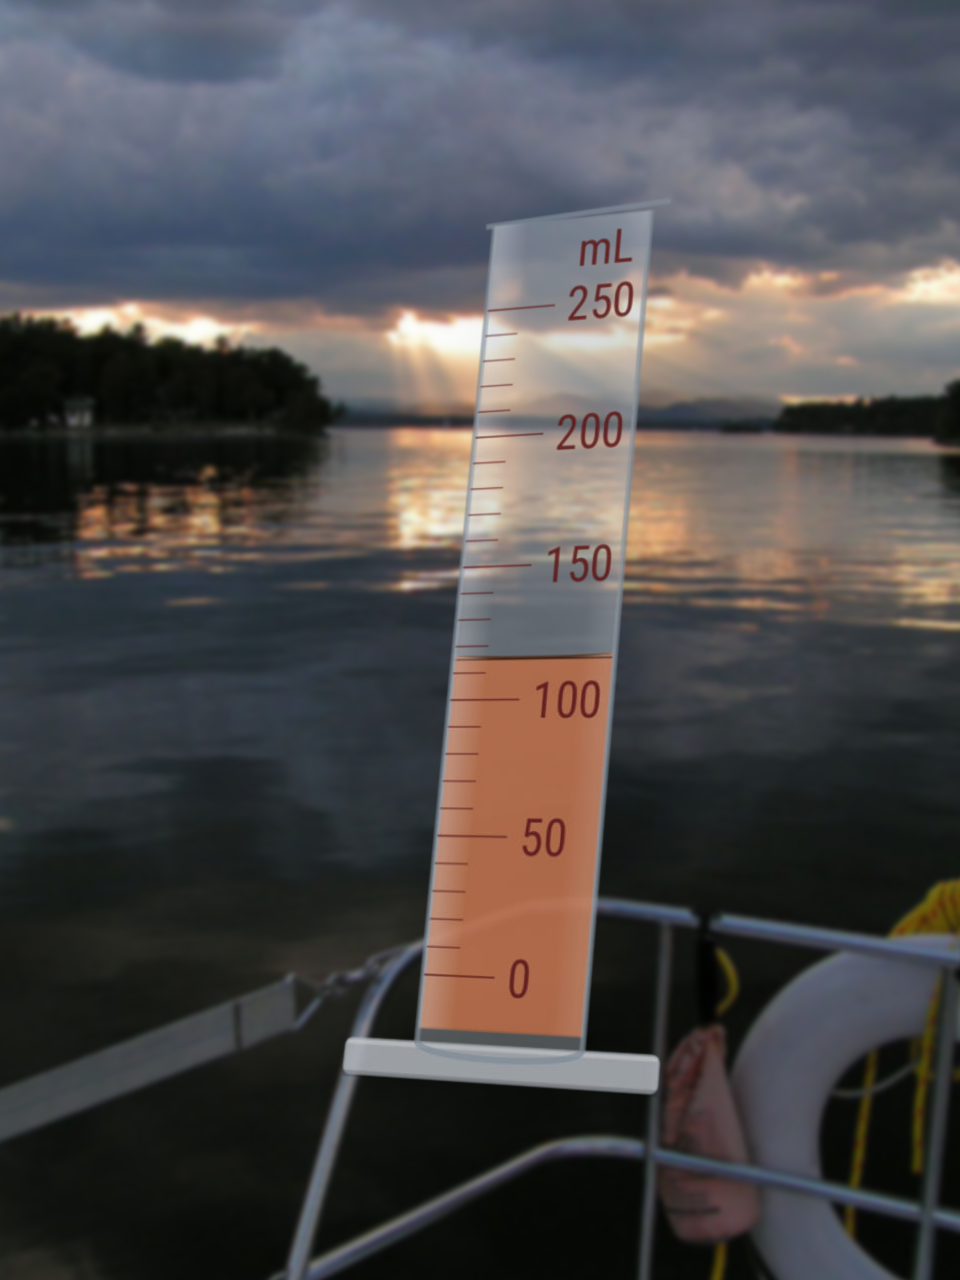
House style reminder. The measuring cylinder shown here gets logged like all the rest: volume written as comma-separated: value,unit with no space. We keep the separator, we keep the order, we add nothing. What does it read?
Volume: 115,mL
